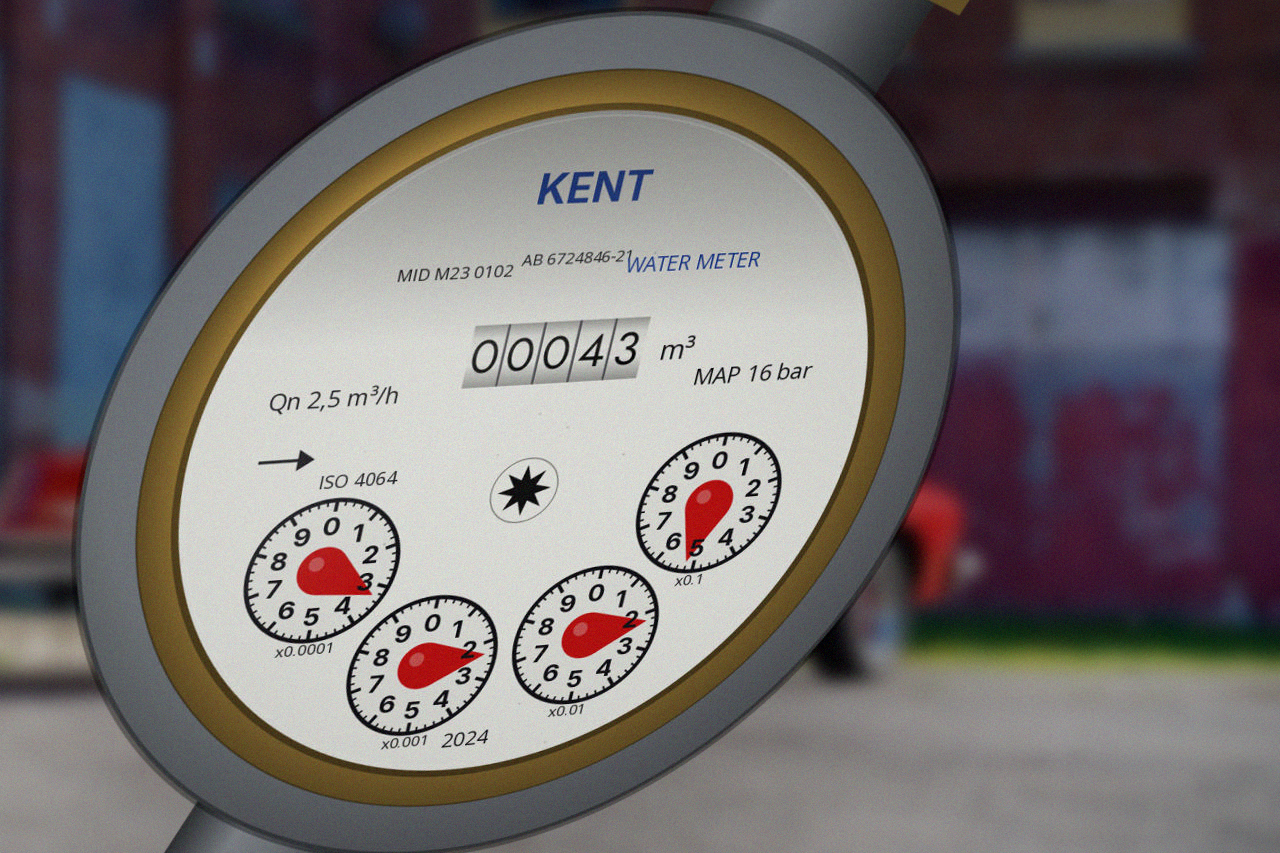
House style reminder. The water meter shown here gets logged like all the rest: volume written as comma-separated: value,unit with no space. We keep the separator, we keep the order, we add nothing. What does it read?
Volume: 43.5223,m³
